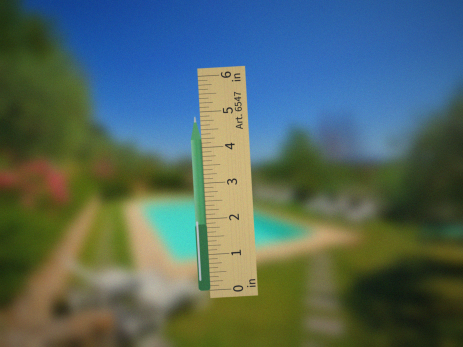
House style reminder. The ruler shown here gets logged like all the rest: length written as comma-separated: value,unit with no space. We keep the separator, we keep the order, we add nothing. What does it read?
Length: 4.875,in
